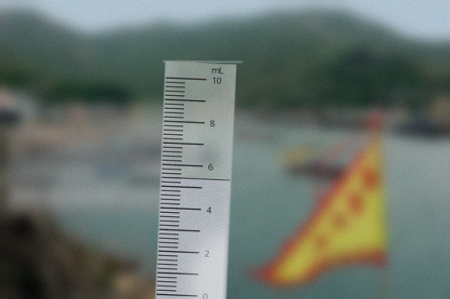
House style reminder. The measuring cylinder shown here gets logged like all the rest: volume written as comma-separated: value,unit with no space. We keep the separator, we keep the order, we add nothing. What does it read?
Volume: 5.4,mL
